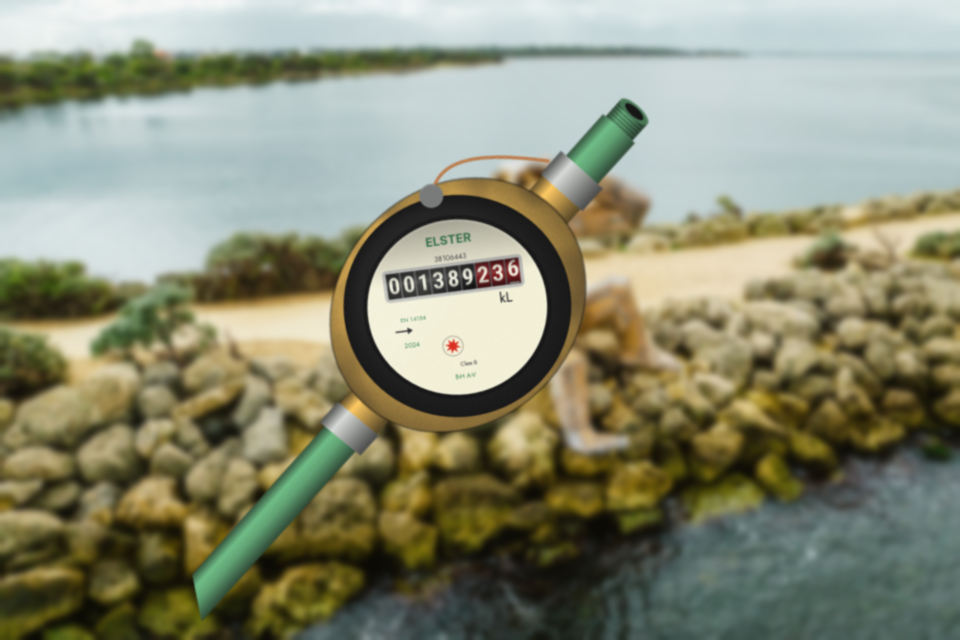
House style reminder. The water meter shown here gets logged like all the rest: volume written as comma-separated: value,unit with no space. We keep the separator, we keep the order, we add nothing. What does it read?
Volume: 1389.236,kL
